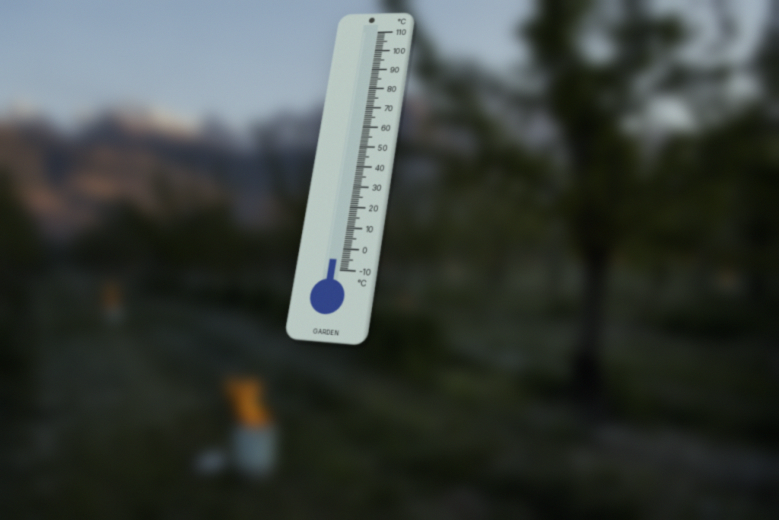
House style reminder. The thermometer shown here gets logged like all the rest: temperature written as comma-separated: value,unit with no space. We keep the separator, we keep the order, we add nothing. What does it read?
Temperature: -5,°C
